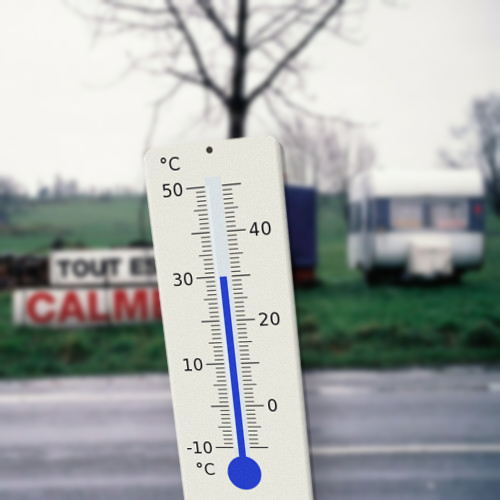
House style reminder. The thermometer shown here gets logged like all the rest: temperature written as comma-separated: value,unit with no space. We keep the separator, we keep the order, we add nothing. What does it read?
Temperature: 30,°C
